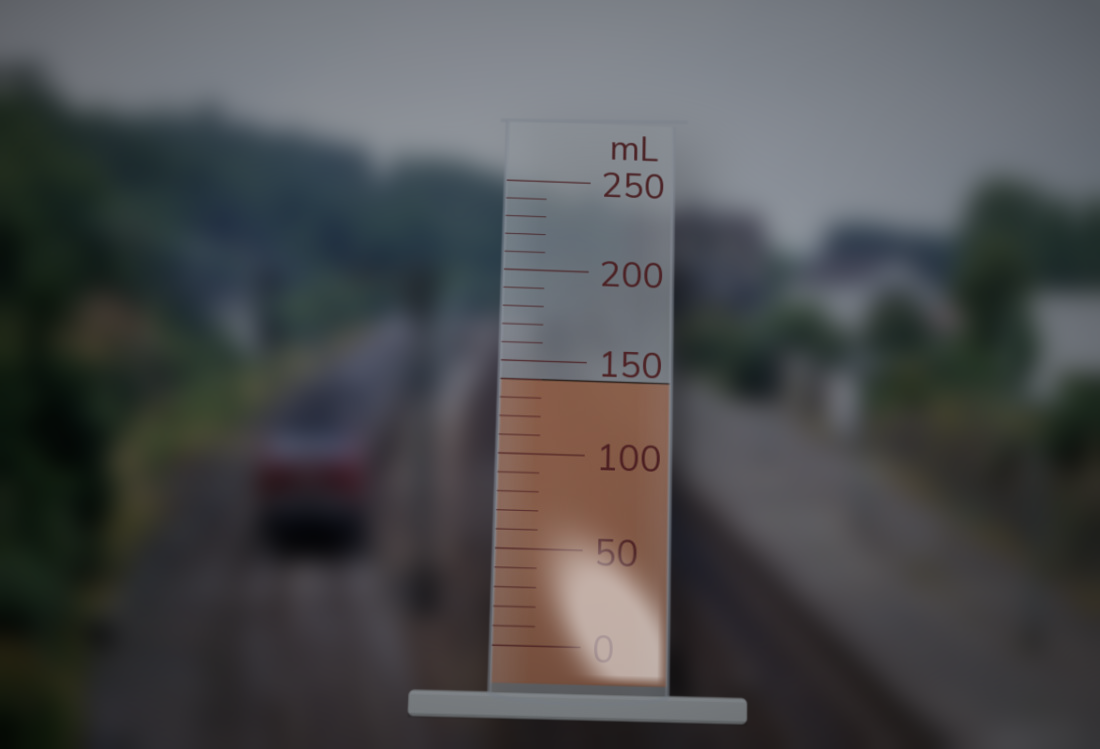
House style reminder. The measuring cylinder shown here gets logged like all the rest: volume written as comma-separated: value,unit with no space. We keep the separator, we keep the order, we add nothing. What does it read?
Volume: 140,mL
